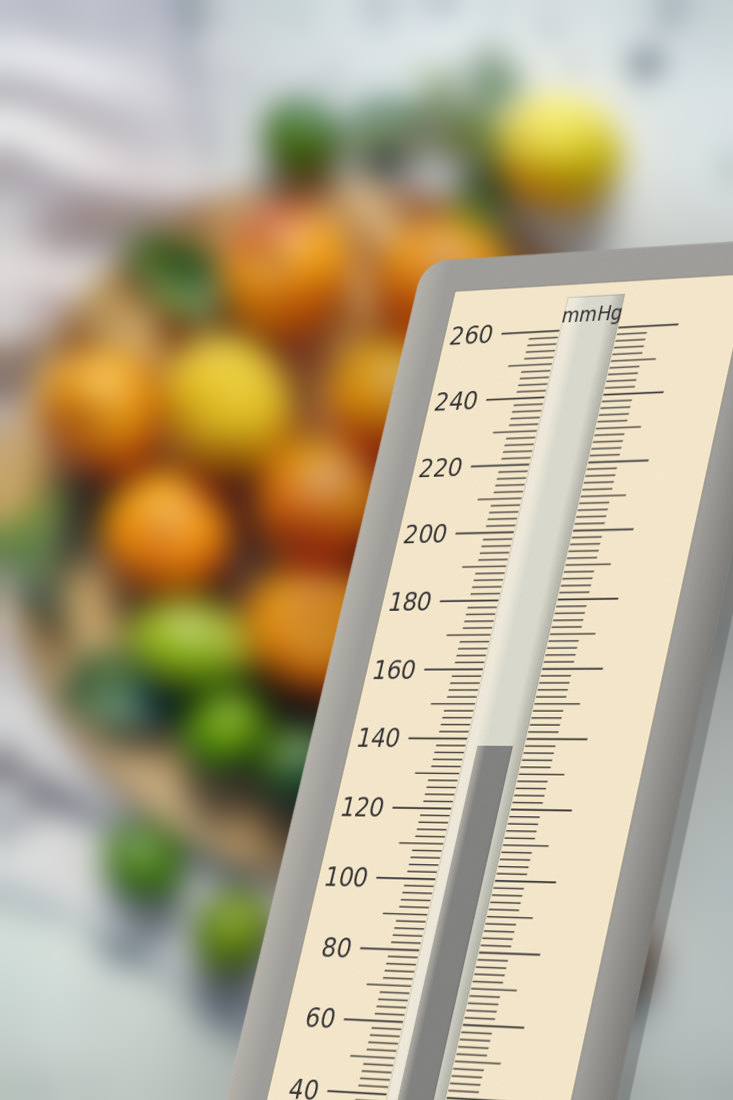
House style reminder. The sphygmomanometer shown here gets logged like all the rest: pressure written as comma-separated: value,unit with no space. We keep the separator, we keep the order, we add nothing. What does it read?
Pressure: 138,mmHg
